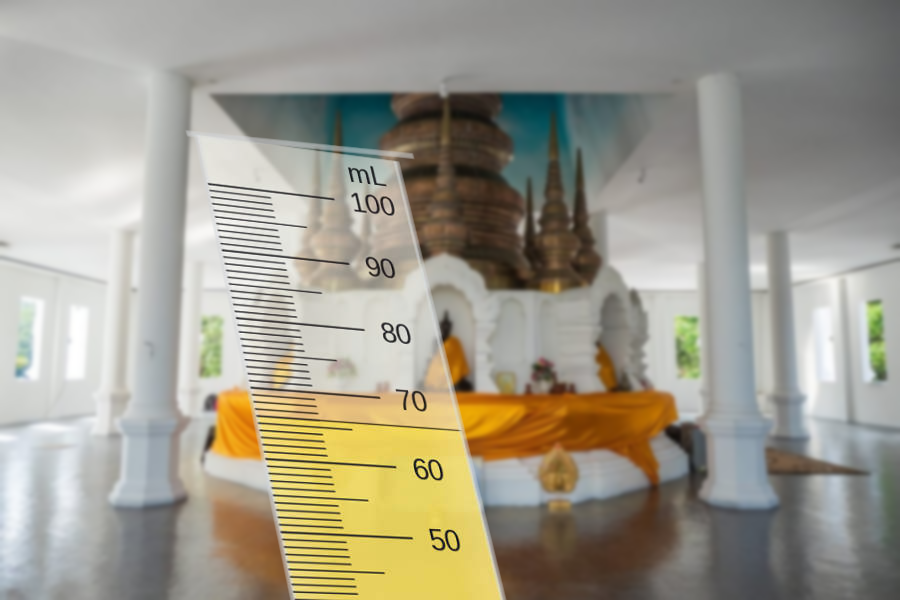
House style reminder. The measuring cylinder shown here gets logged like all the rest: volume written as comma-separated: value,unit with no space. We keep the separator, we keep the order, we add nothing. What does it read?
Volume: 66,mL
